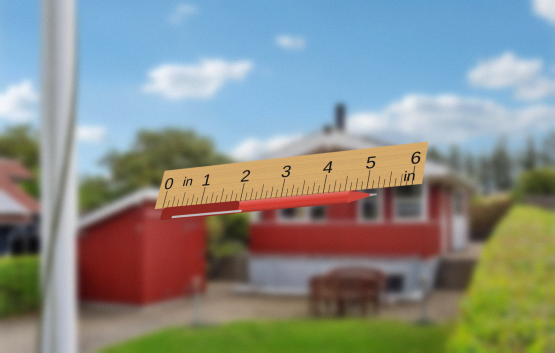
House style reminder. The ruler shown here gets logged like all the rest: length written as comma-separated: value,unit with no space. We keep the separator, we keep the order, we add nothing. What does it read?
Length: 5.25,in
